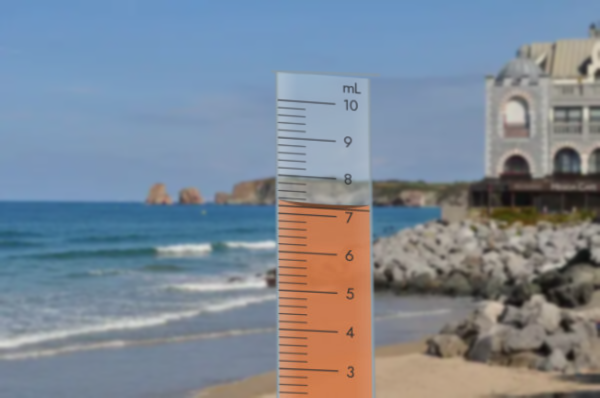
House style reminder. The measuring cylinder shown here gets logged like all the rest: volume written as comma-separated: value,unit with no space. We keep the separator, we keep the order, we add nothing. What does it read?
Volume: 7.2,mL
